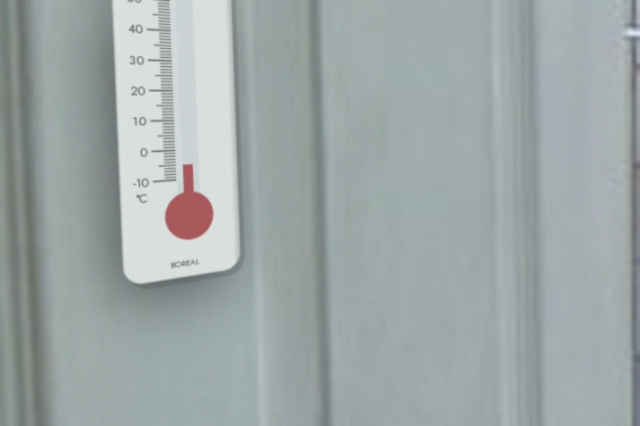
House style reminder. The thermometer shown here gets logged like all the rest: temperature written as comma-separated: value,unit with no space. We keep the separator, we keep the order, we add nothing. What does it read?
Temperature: -5,°C
